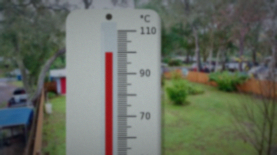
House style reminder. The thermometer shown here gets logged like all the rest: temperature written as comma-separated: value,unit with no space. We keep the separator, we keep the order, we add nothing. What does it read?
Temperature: 100,°C
